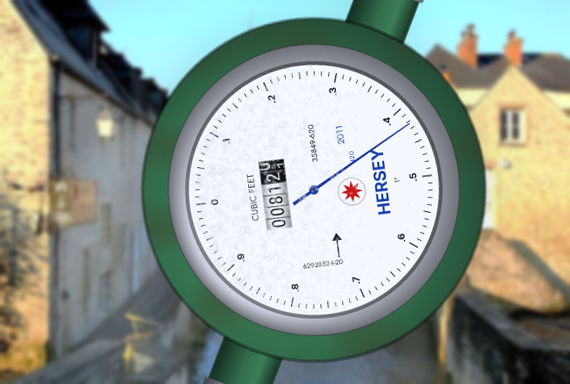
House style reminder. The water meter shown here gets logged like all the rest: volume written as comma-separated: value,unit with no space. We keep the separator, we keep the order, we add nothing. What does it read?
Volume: 8120.42,ft³
